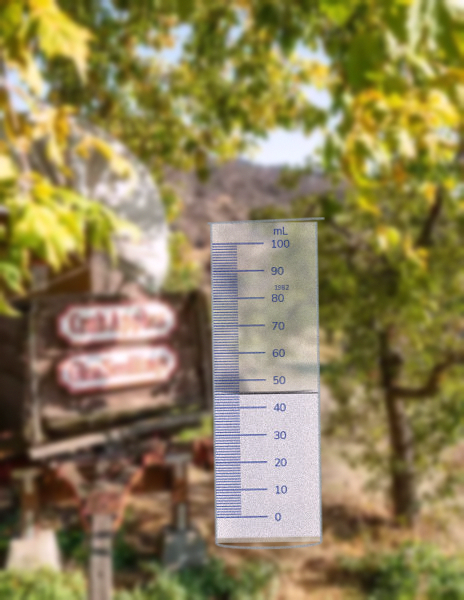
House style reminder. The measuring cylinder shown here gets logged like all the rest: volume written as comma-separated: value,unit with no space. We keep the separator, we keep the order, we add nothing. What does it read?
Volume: 45,mL
